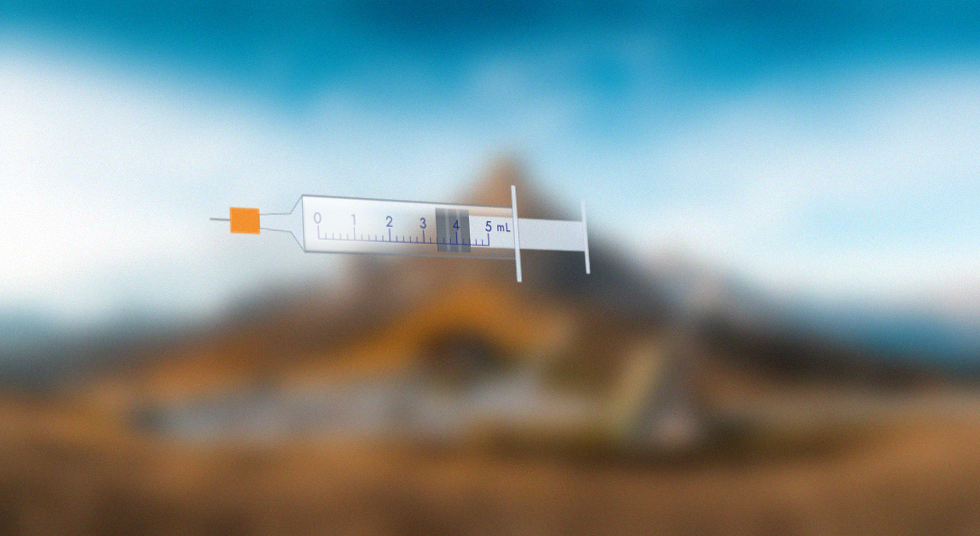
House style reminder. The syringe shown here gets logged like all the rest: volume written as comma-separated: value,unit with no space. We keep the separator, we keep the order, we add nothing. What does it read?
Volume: 3.4,mL
